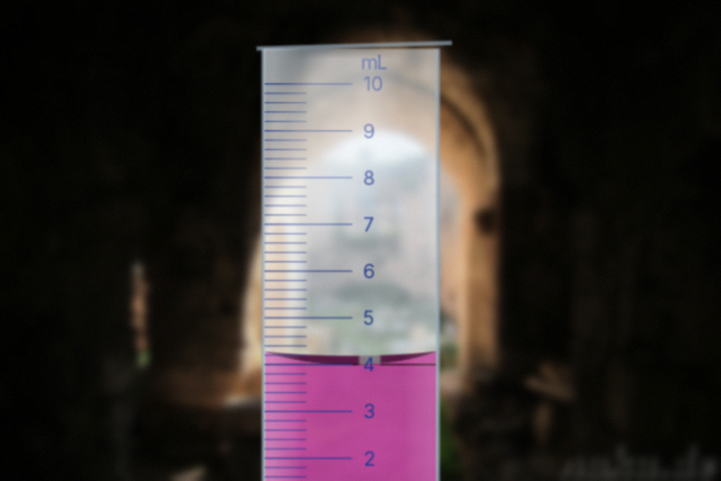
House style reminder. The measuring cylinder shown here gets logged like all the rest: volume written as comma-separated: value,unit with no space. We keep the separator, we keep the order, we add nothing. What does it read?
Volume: 4,mL
